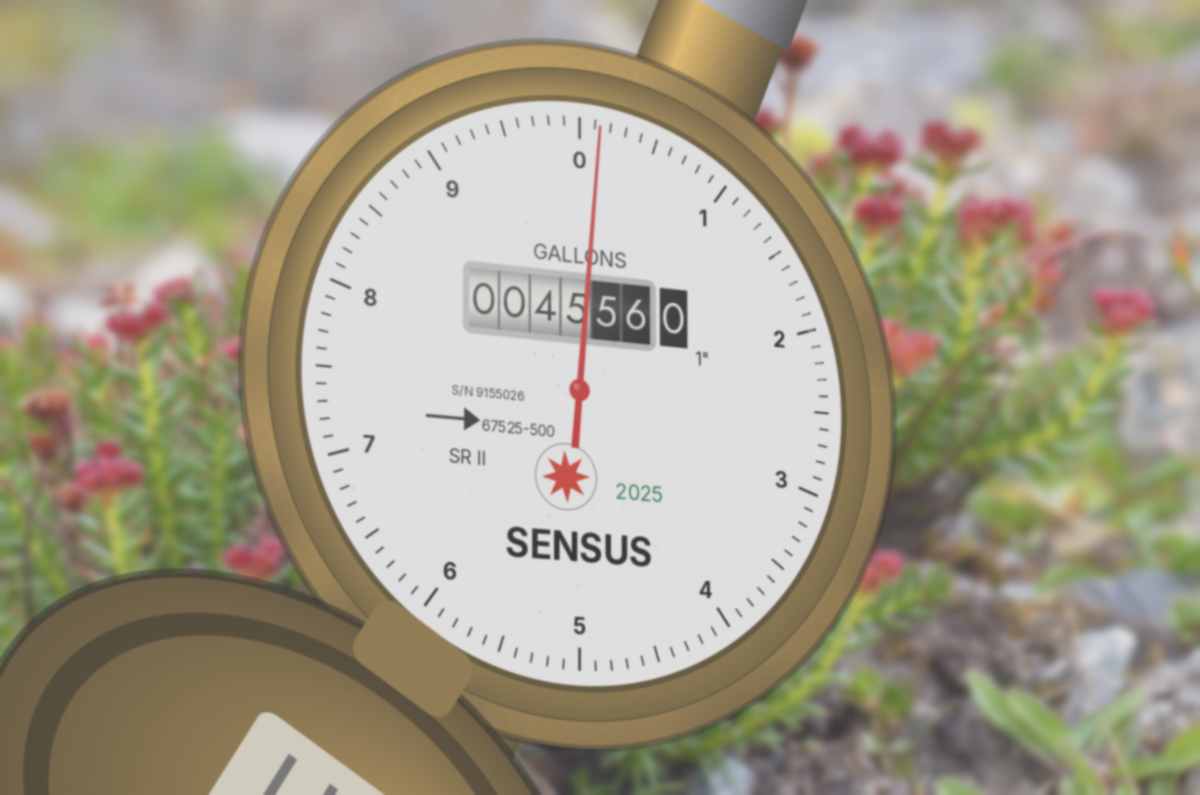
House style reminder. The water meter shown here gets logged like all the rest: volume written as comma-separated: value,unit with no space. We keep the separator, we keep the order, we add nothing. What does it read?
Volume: 45560.1,gal
